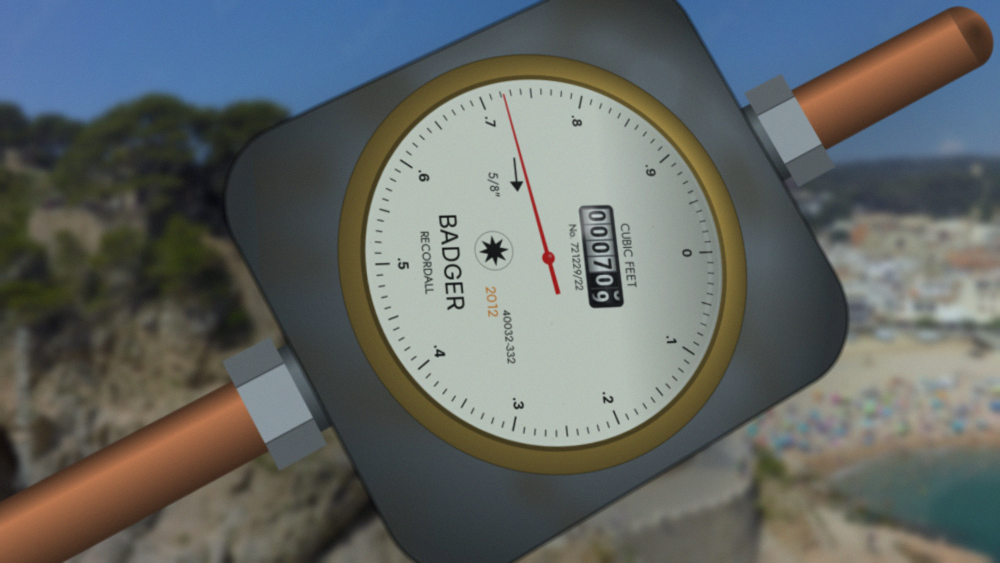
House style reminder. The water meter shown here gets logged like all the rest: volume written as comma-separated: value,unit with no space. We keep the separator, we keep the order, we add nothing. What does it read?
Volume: 708.72,ft³
